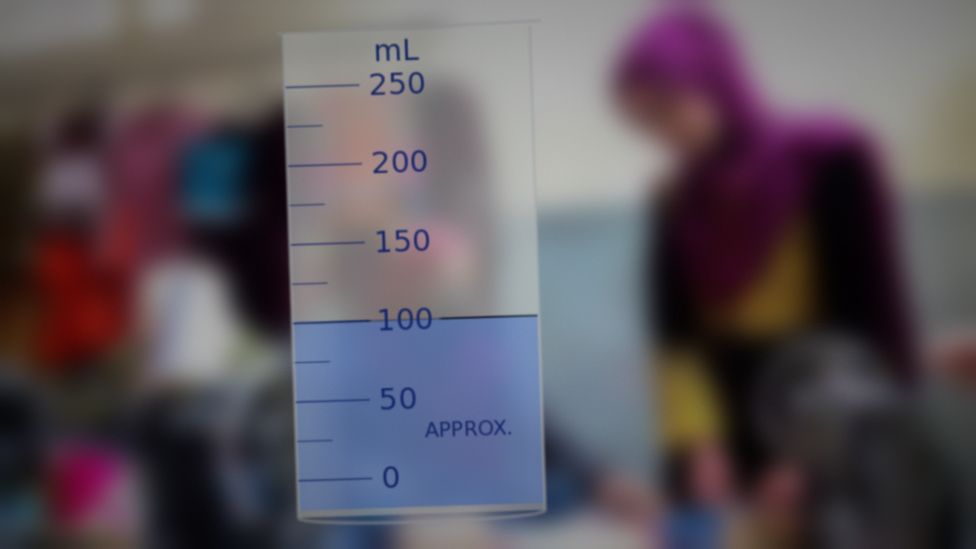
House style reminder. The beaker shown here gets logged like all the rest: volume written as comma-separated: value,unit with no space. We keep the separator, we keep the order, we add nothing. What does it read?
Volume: 100,mL
